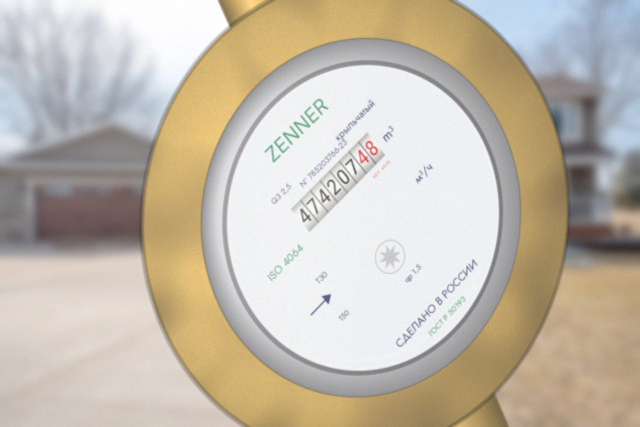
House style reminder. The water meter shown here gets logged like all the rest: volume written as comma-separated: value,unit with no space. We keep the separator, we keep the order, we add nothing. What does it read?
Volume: 474207.48,m³
